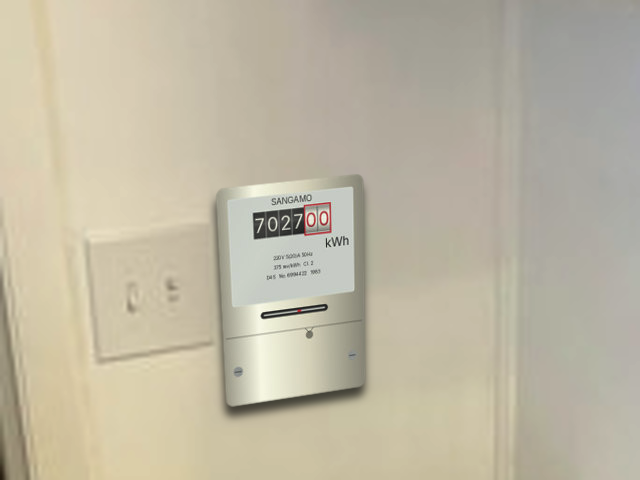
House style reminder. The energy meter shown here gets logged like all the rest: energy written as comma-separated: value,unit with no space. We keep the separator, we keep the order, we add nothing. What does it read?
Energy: 7027.00,kWh
